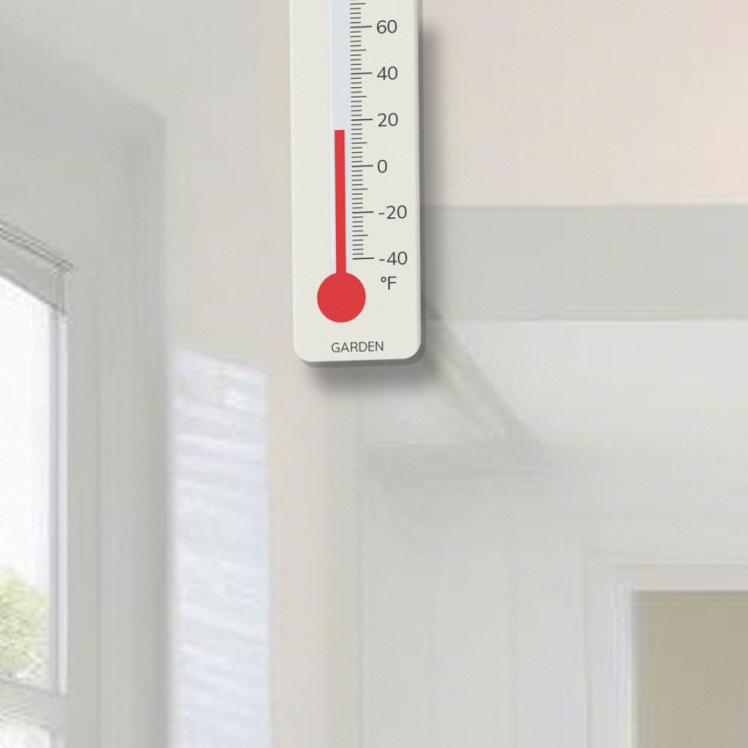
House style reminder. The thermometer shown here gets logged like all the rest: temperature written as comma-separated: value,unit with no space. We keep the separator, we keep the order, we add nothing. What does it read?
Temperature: 16,°F
